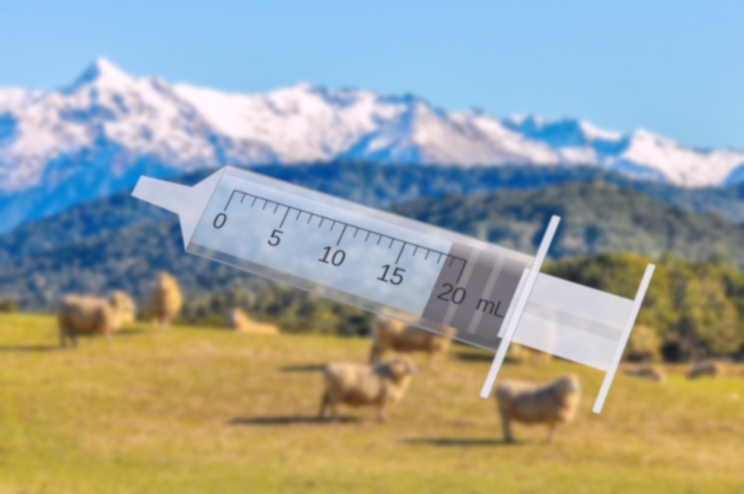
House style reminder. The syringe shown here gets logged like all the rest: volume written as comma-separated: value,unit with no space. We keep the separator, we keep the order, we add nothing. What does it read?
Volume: 18.5,mL
